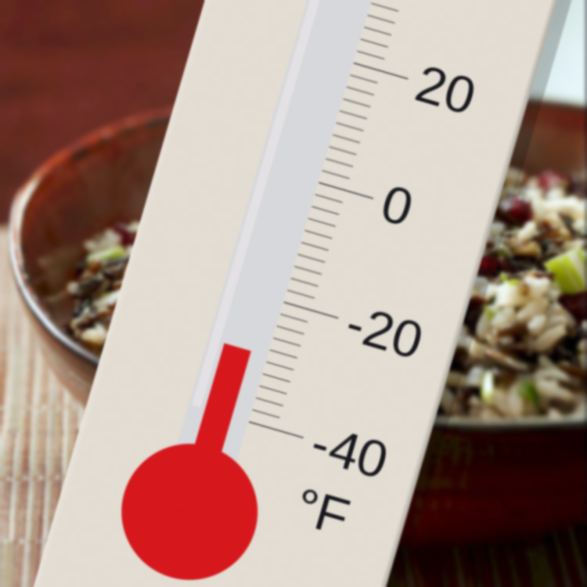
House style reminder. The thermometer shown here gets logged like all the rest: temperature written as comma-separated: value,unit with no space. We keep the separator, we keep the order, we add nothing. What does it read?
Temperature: -29,°F
